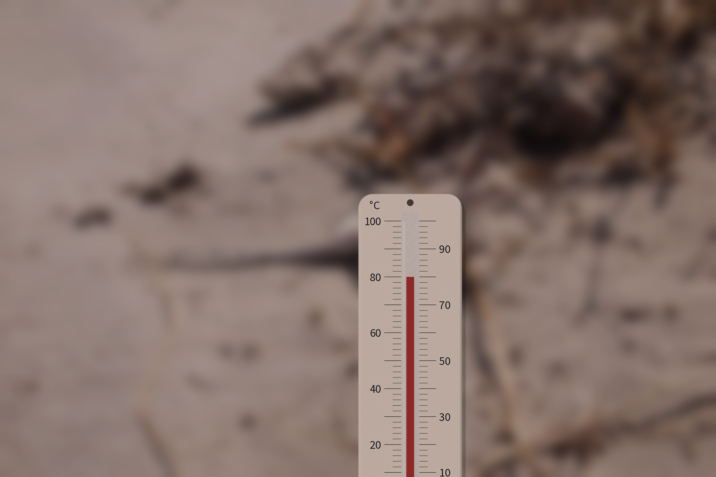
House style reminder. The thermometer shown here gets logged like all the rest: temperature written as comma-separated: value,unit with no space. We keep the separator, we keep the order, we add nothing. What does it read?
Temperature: 80,°C
